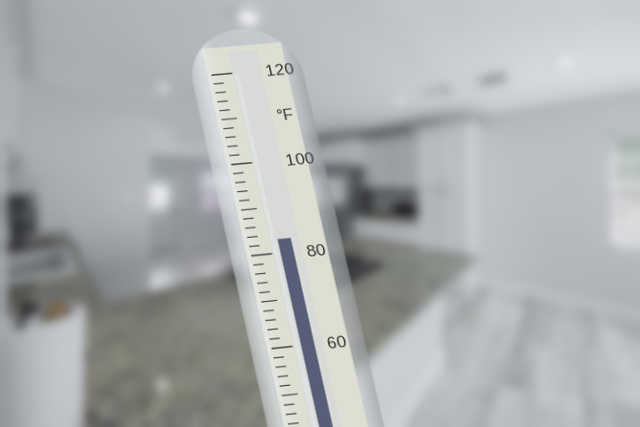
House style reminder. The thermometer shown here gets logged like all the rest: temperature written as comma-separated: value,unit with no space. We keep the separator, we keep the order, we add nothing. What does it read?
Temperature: 83,°F
